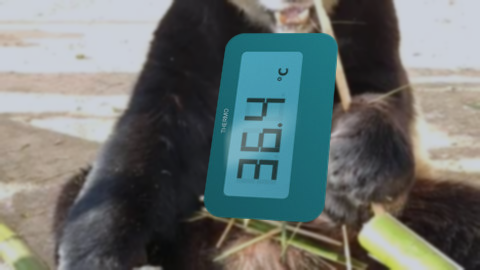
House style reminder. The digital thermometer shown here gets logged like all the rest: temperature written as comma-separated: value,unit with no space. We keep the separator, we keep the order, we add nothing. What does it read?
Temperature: 36.4,°C
